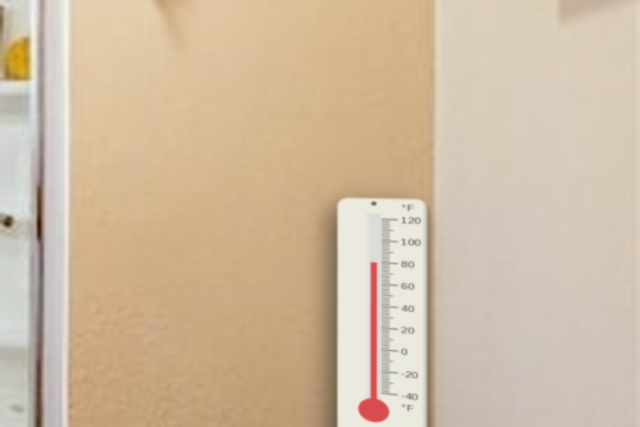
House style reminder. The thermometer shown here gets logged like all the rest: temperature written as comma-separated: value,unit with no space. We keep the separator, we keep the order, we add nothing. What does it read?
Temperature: 80,°F
